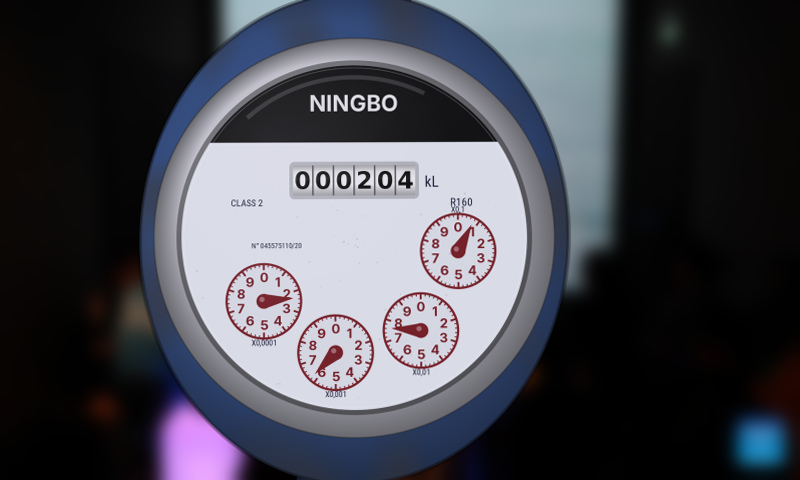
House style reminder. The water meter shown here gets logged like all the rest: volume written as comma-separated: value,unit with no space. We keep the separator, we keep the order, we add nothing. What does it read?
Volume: 204.0762,kL
